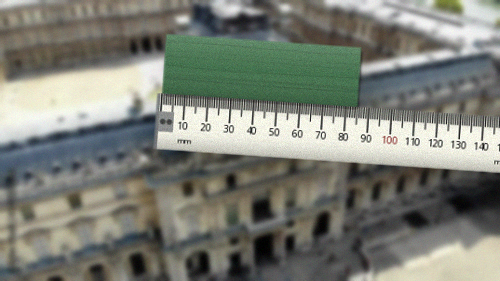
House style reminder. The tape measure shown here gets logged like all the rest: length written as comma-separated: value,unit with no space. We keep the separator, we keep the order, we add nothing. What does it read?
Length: 85,mm
